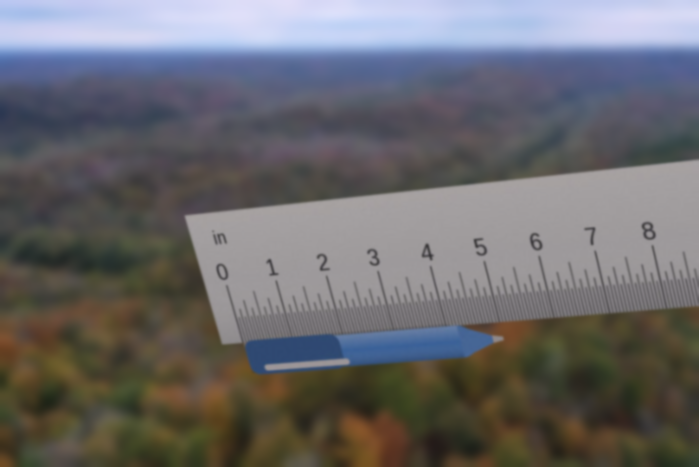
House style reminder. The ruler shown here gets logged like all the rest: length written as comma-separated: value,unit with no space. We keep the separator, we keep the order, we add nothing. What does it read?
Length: 5,in
